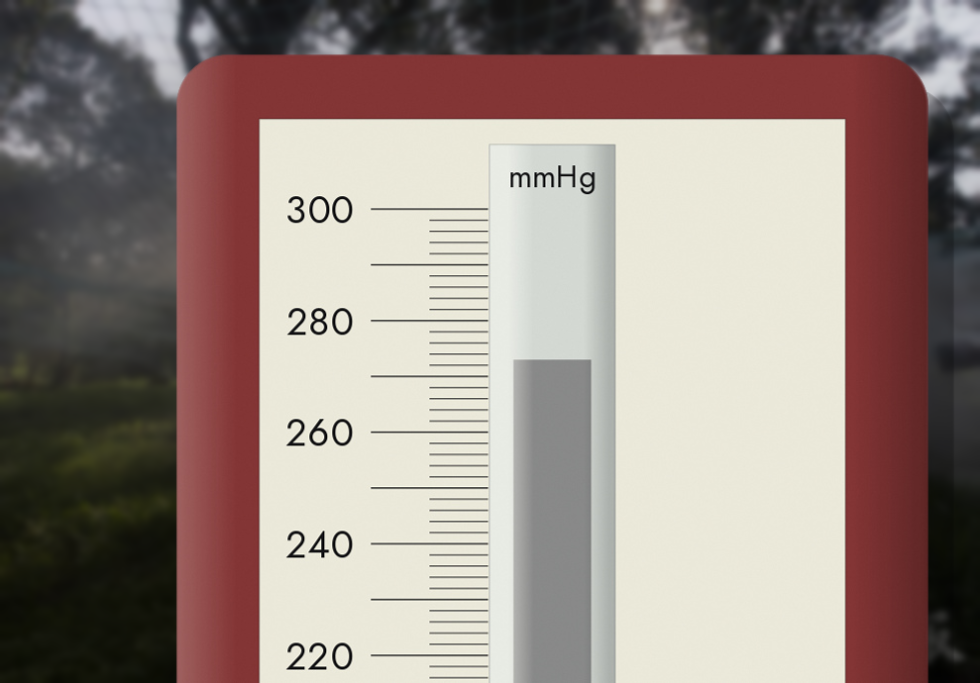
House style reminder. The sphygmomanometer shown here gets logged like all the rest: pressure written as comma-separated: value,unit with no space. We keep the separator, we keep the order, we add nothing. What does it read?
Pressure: 273,mmHg
